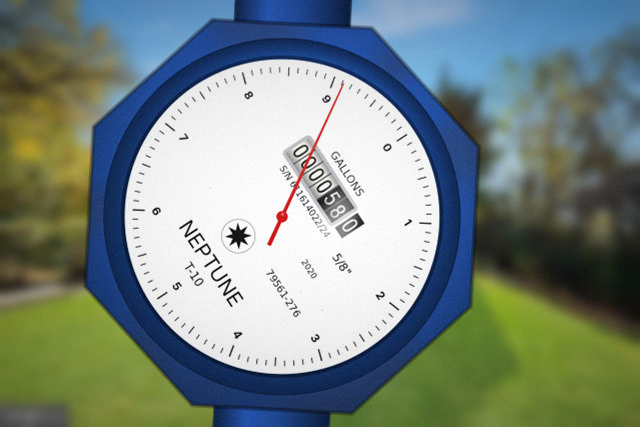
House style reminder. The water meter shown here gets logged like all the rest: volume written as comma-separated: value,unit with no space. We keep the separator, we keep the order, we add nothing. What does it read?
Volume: 579.1,gal
